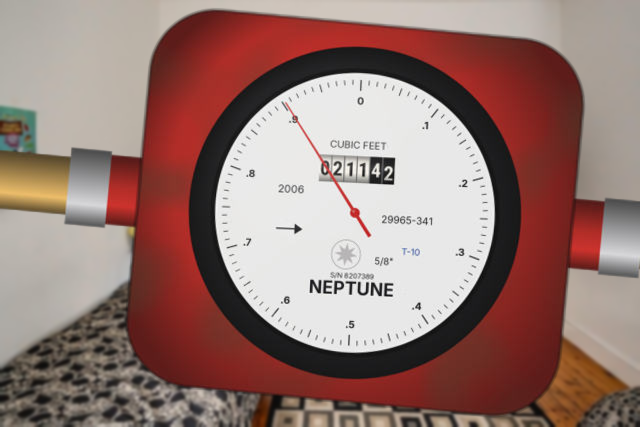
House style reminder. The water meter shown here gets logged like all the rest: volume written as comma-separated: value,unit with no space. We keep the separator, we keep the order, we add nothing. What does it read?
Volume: 21141.90,ft³
